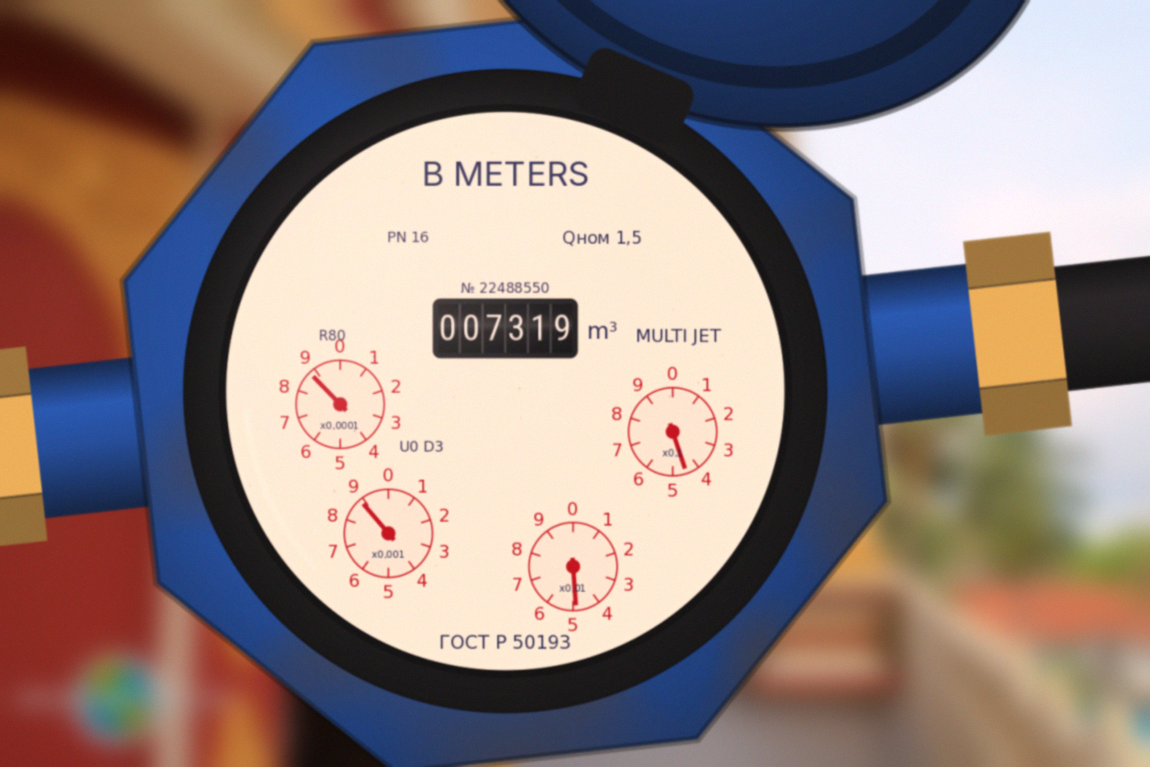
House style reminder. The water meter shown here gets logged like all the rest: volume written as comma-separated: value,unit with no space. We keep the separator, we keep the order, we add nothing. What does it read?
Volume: 7319.4488,m³
